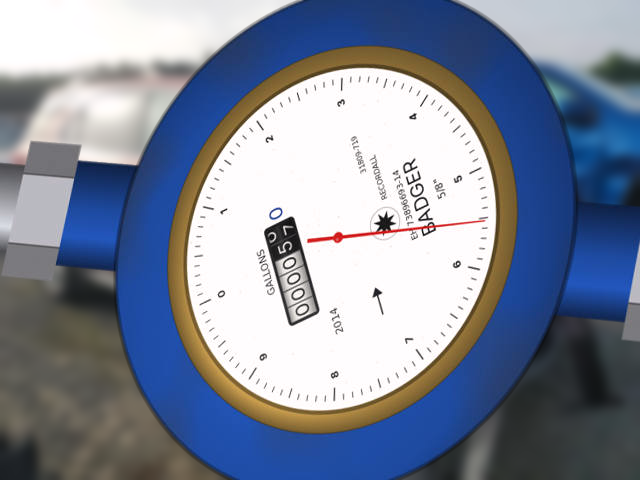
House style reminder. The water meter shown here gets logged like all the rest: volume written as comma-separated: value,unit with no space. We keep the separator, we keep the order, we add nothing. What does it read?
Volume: 565.5,gal
